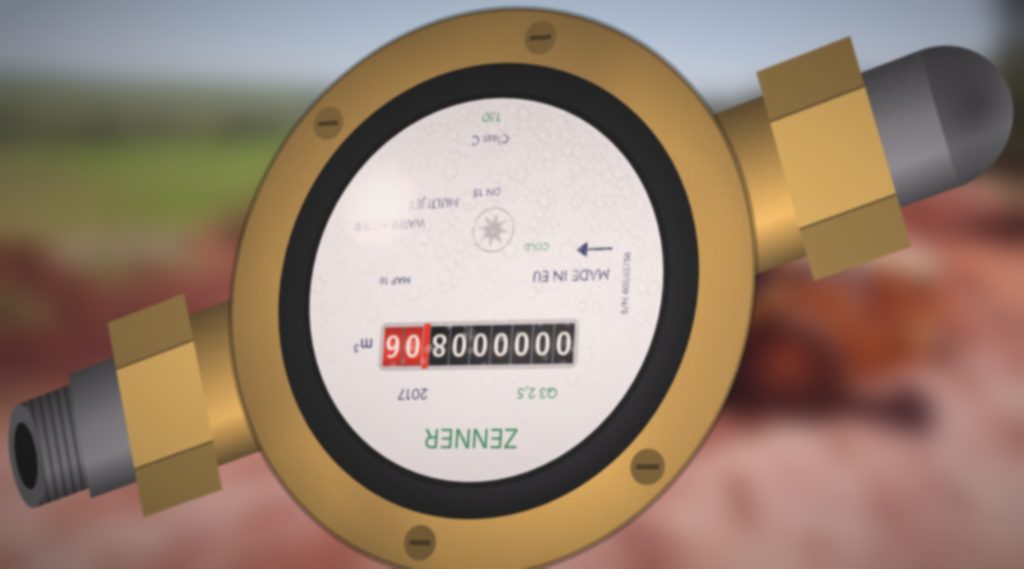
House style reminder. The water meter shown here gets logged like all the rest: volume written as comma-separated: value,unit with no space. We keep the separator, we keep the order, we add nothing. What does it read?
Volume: 8.06,m³
